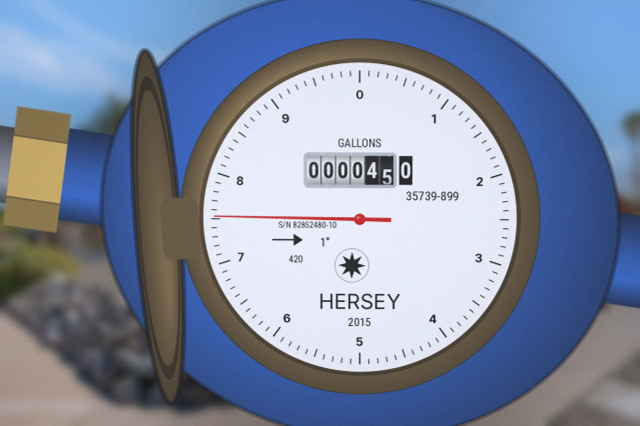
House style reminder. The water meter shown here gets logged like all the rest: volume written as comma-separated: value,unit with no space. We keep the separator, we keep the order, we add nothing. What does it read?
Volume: 447.5,gal
